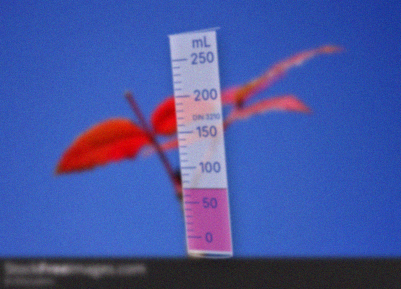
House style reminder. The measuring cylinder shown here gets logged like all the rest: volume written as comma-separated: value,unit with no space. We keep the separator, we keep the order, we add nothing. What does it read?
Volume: 70,mL
